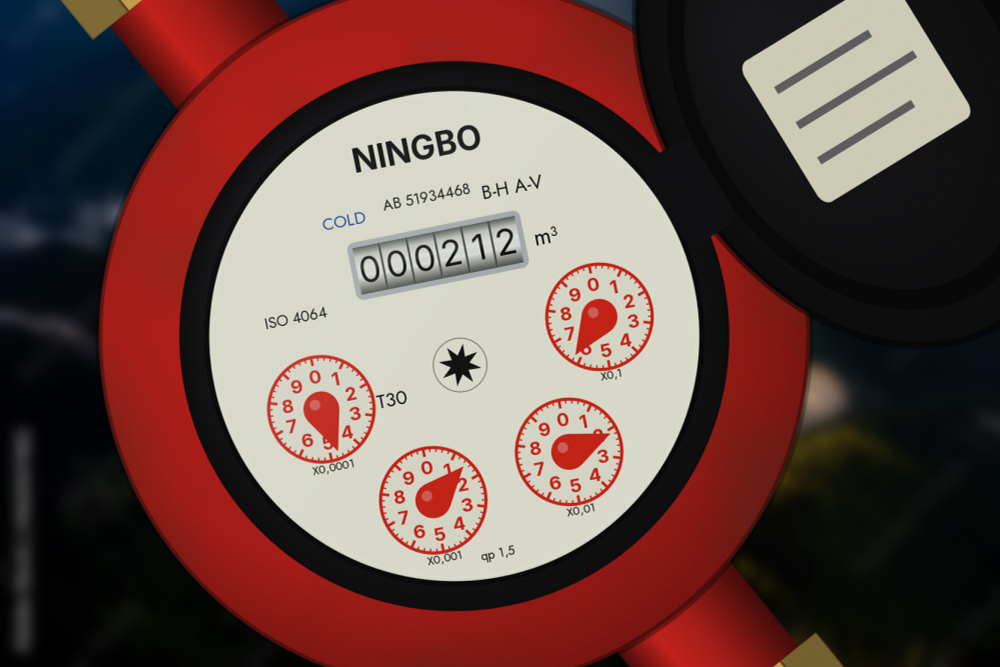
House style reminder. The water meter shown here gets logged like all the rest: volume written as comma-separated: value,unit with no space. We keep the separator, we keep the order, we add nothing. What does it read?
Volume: 212.6214,m³
